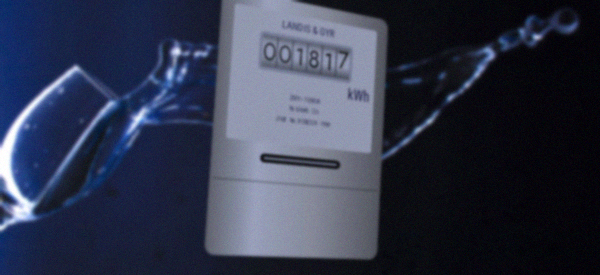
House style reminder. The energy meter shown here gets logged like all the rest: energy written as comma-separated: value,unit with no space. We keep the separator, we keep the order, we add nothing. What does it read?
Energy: 1817,kWh
